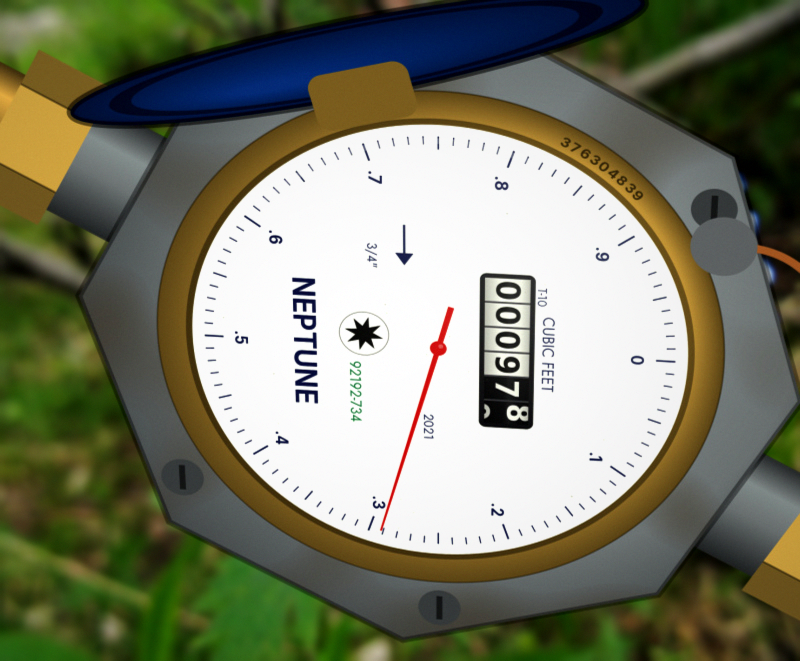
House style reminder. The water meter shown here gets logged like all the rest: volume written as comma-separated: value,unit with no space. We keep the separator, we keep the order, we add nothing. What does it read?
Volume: 978.29,ft³
